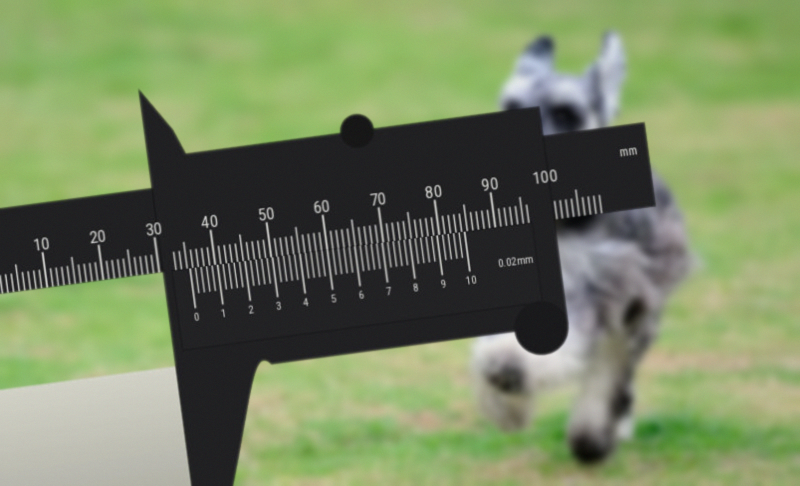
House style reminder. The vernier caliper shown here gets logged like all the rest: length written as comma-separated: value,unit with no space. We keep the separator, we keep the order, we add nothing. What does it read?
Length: 35.5,mm
